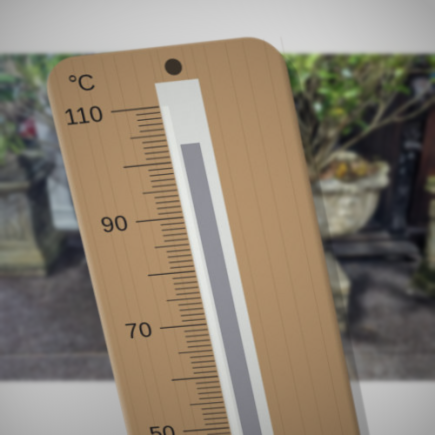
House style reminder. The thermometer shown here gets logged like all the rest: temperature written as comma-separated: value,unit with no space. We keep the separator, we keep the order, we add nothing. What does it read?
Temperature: 103,°C
